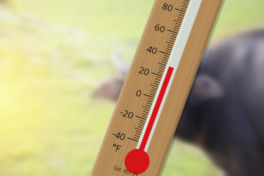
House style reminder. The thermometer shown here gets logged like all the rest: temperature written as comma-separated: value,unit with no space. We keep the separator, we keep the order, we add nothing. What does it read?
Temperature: 30,°F
